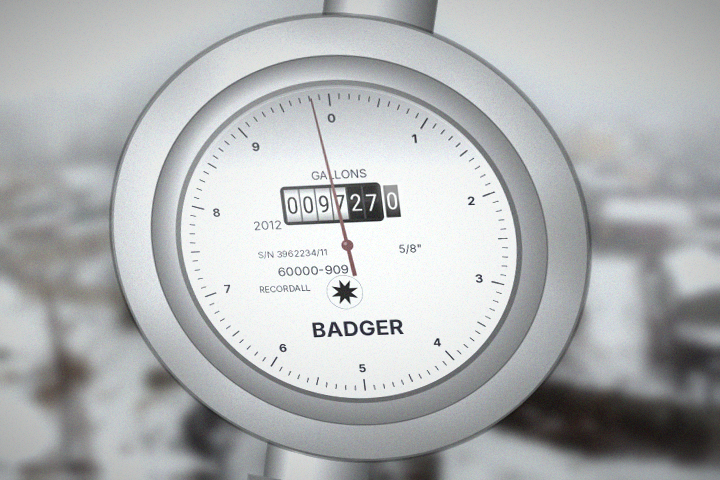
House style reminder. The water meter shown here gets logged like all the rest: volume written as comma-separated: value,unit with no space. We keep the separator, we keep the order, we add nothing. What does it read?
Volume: 97269.8,gal
